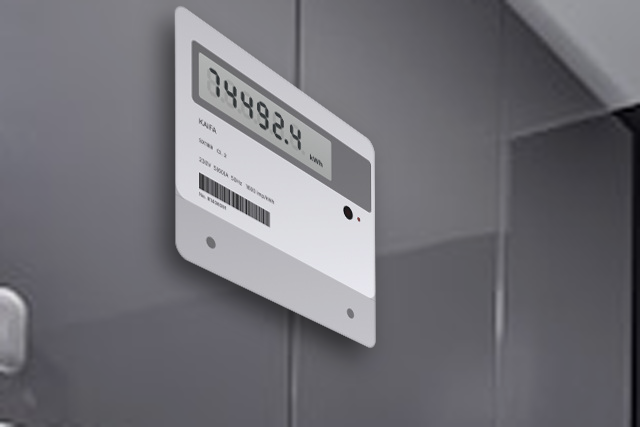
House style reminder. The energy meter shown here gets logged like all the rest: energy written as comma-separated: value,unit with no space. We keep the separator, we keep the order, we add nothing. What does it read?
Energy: 74492.4,kWh
